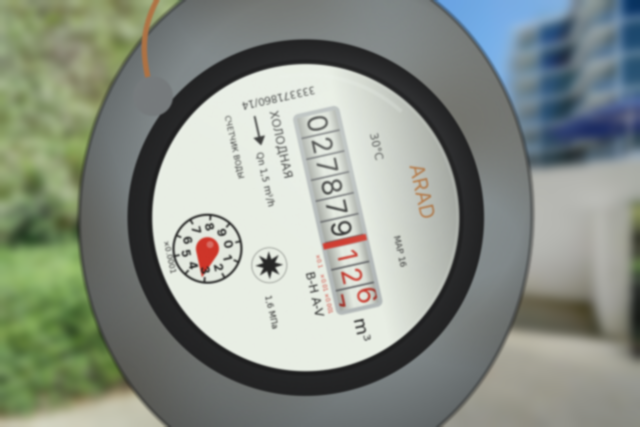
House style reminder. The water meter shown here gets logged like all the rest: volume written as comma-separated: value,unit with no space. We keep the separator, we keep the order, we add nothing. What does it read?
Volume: 27879.1263,m³
